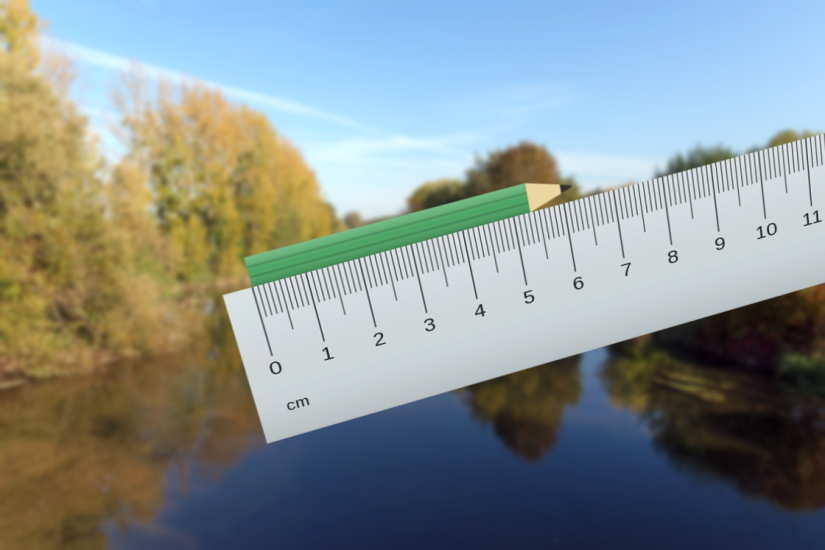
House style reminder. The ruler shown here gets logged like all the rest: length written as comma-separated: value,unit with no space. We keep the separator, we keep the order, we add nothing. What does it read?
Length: 6.2,cm
